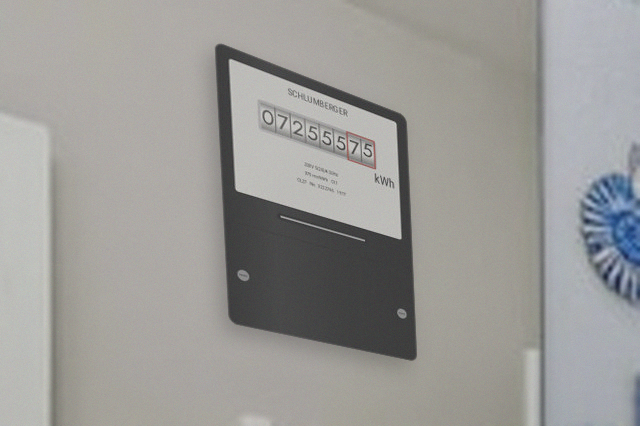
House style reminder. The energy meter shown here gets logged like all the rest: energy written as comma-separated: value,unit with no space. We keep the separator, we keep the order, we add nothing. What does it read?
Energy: 72555.75,kWh
